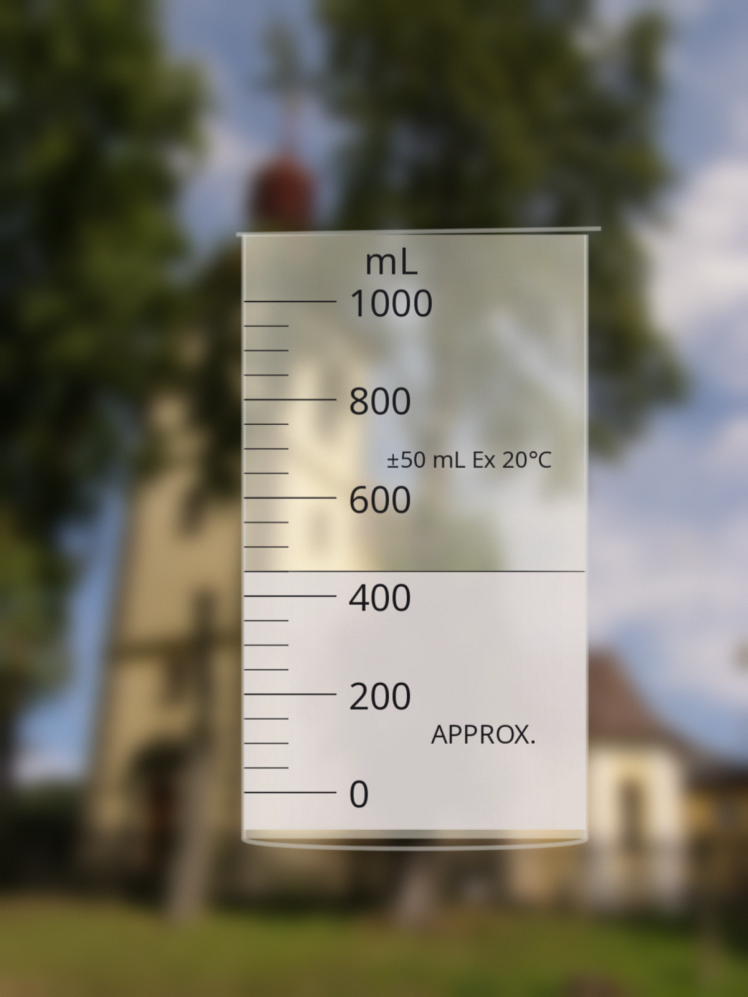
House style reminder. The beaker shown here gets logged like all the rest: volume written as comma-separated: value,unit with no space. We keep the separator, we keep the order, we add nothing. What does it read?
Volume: 450,mL
